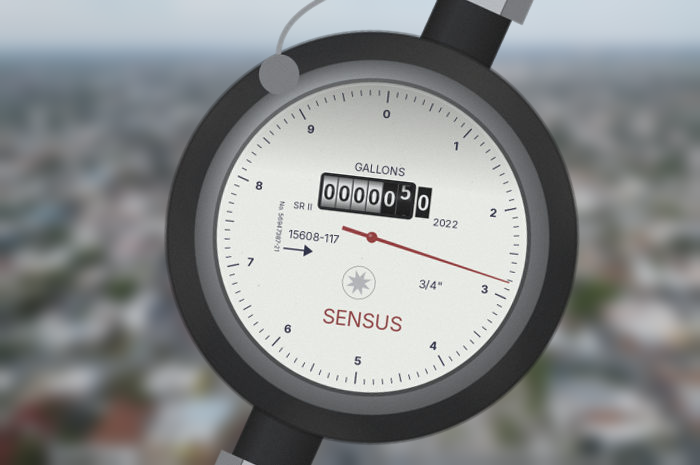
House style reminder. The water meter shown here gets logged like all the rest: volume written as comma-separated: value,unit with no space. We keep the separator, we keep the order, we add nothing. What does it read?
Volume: 52.8,gal
